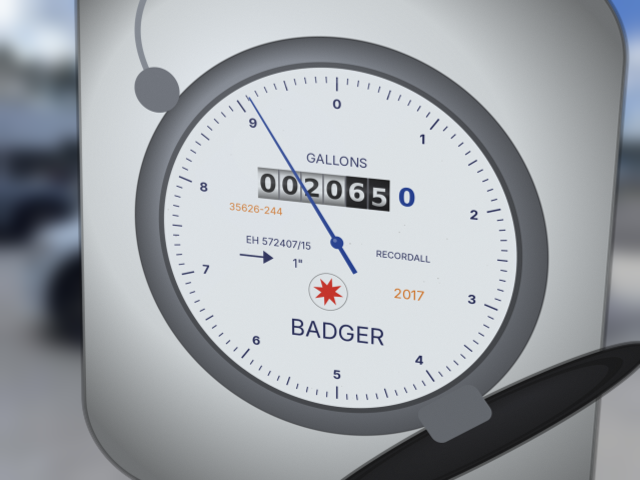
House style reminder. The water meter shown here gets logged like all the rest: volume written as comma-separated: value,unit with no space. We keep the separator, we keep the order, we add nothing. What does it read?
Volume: 20649.1,gal
